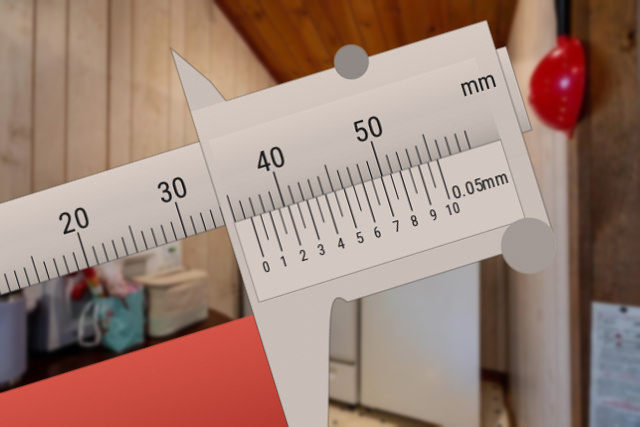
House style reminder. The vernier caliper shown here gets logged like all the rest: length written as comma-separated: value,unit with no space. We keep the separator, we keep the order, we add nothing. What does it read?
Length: 36.6,mm
